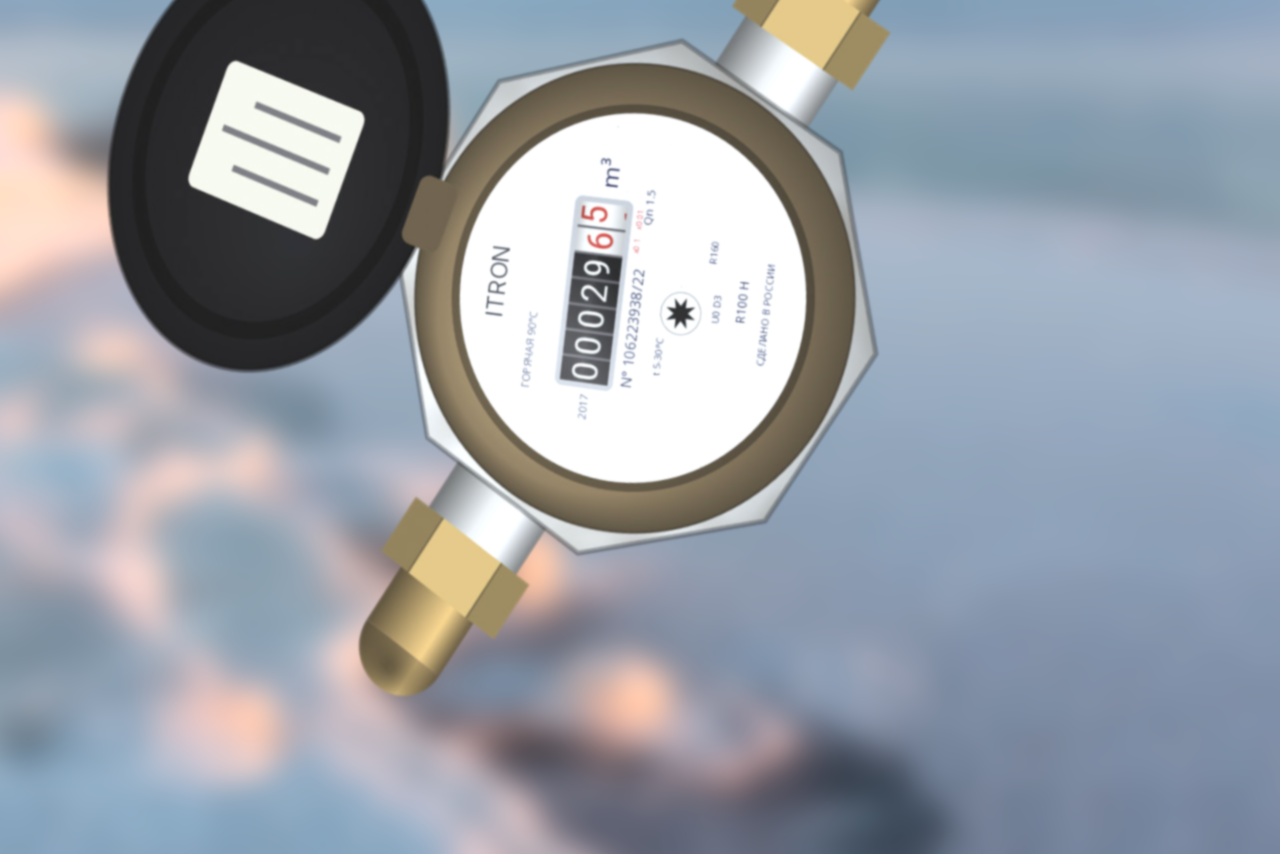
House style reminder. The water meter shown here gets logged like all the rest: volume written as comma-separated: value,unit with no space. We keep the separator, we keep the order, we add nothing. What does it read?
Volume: 29.65,m³
